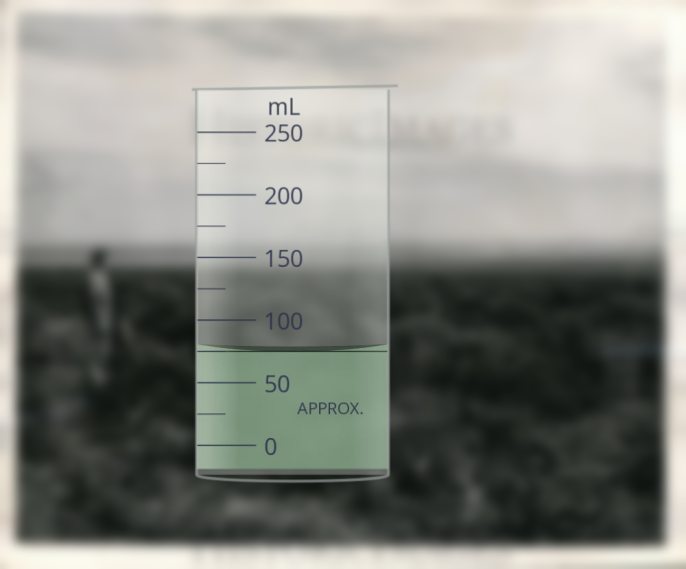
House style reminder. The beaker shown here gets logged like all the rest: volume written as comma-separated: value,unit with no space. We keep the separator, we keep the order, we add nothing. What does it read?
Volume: 75,mL
